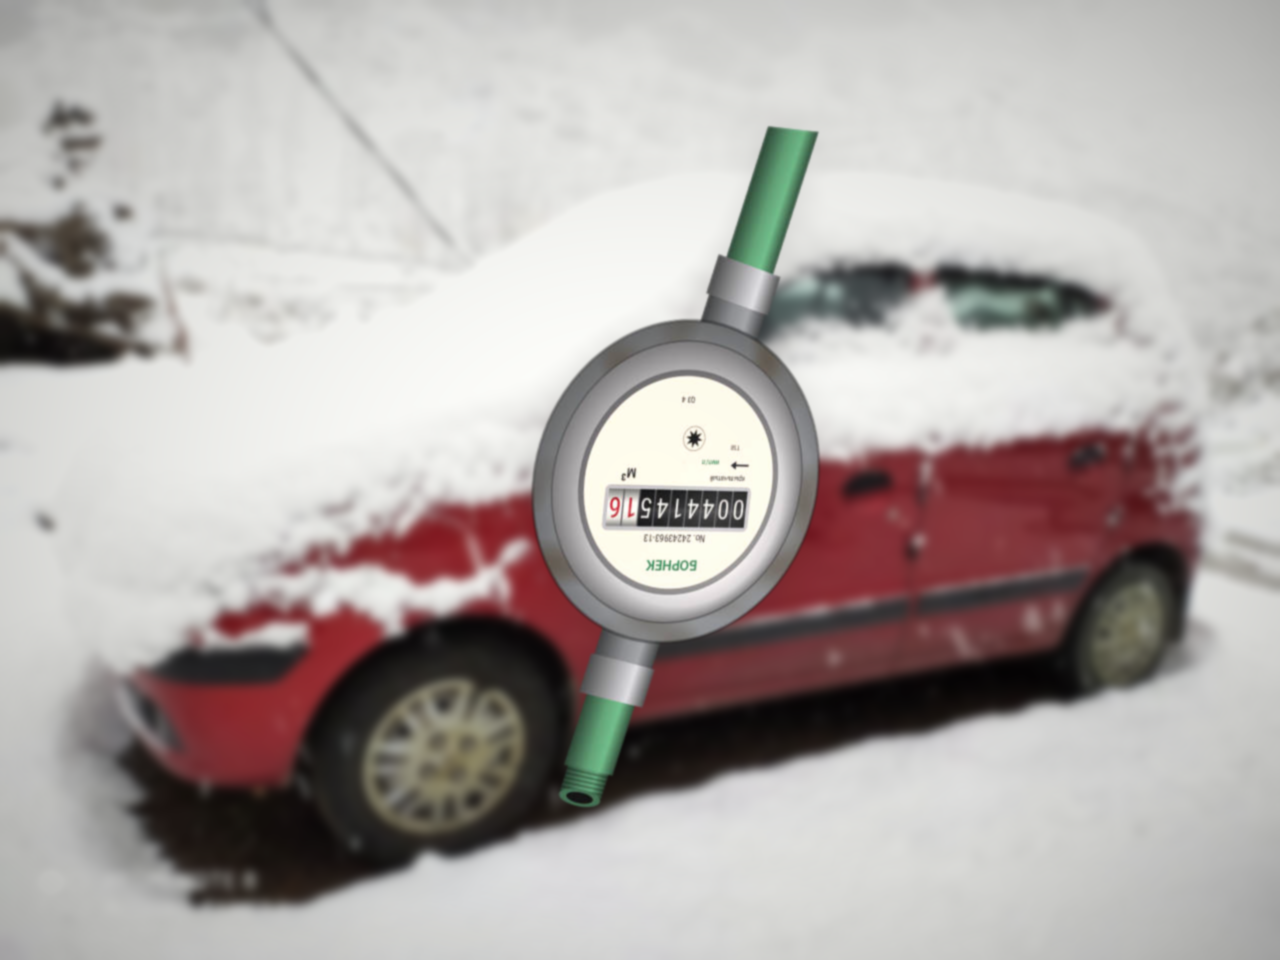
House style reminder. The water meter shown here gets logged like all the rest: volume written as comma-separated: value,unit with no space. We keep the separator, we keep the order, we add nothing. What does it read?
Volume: 44145.16,m³
